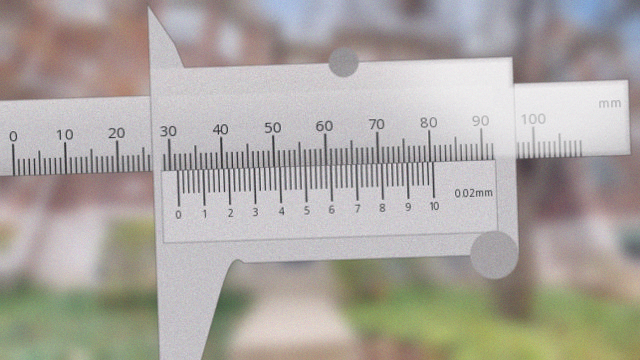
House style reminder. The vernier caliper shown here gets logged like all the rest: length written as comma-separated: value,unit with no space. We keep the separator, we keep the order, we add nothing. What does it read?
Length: 31.5,mm
